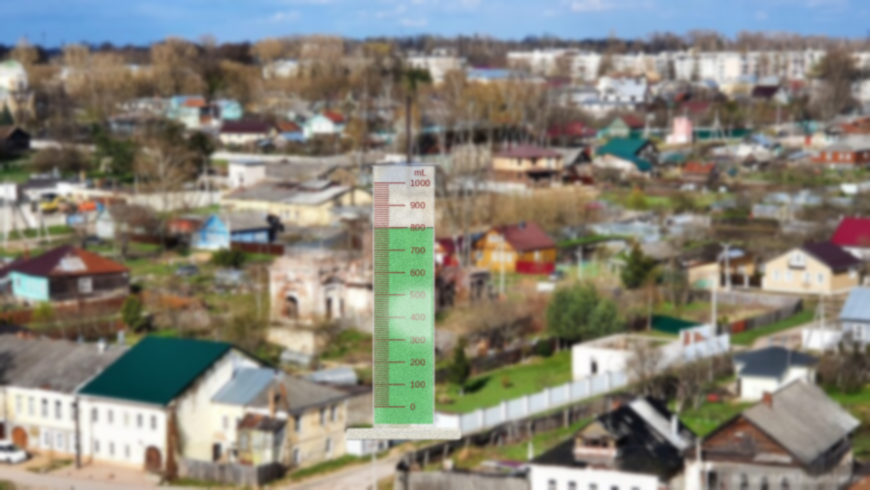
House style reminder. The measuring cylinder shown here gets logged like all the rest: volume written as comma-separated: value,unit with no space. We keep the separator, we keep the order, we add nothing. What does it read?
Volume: 800,mL
